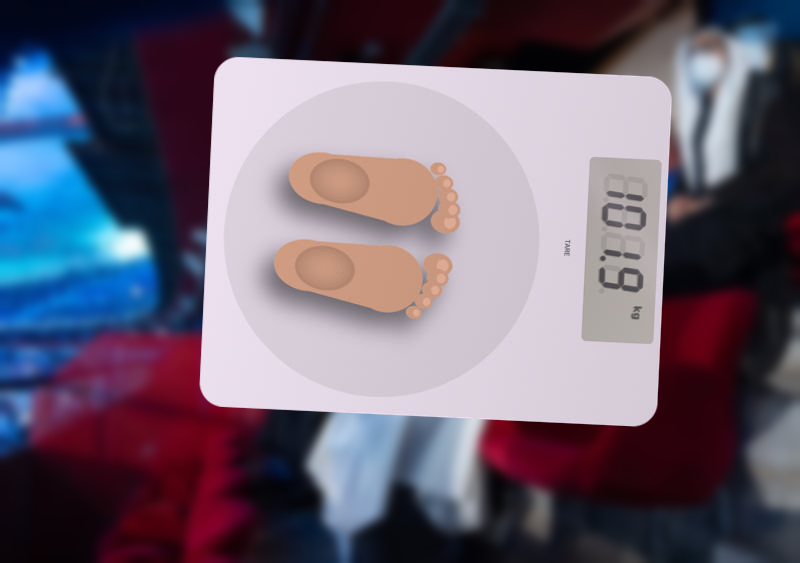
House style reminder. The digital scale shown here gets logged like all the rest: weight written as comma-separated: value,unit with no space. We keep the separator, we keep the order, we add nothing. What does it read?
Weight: 101.9,kg
